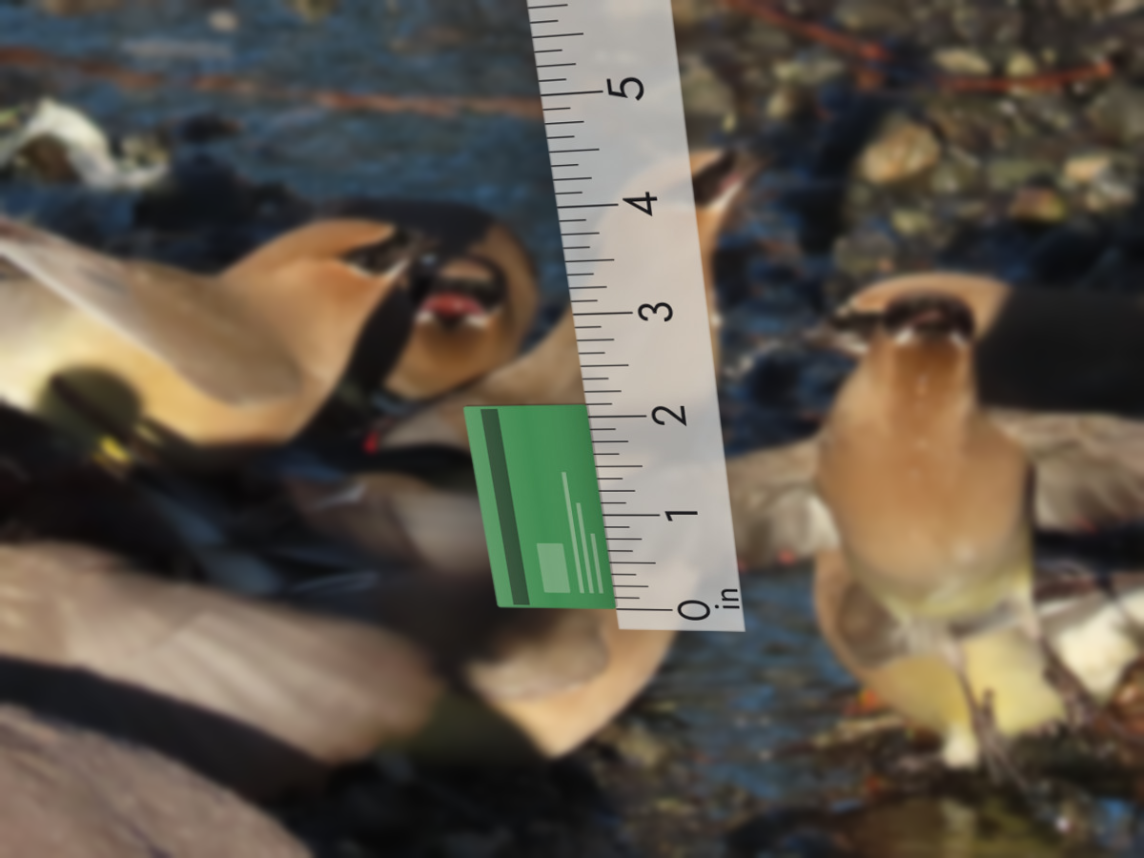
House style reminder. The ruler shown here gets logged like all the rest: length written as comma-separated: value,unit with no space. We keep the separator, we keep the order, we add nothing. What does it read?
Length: 2.125,in
